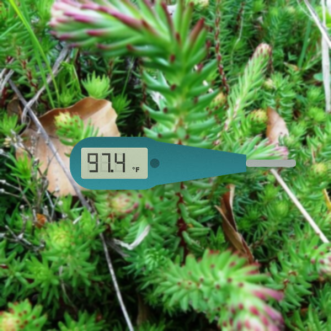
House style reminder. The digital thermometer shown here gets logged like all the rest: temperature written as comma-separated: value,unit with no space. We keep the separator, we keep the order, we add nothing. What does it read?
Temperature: 97.4,°F
